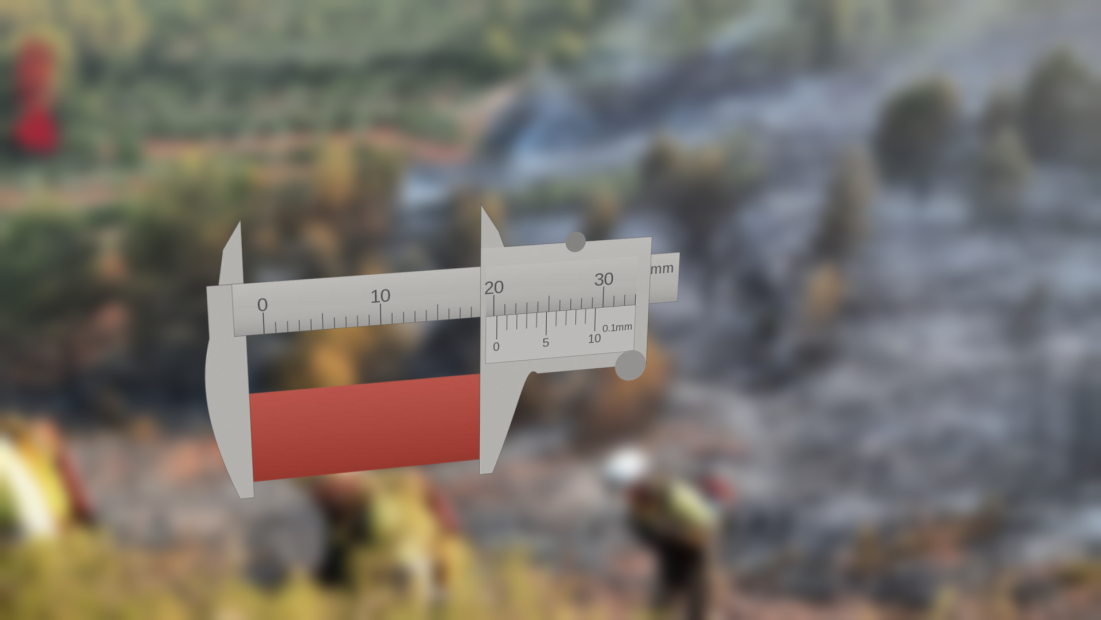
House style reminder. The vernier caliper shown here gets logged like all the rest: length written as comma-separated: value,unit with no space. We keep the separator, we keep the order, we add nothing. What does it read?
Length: 20.3,mm
